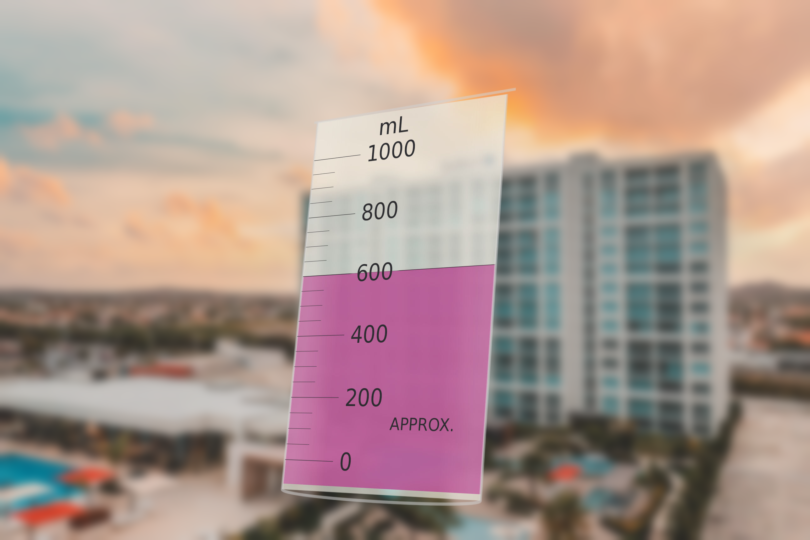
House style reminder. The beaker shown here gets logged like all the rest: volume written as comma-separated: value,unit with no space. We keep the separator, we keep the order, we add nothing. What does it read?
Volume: 600,mL
